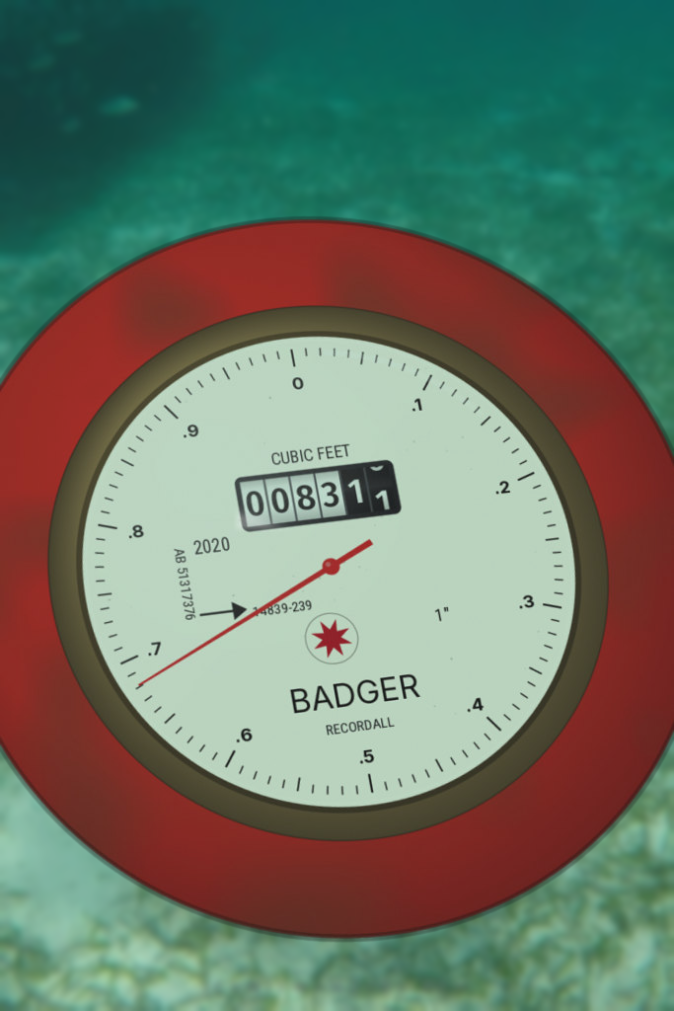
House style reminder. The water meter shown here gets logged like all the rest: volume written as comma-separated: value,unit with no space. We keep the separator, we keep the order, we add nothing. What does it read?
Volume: 8310.68,ft³
